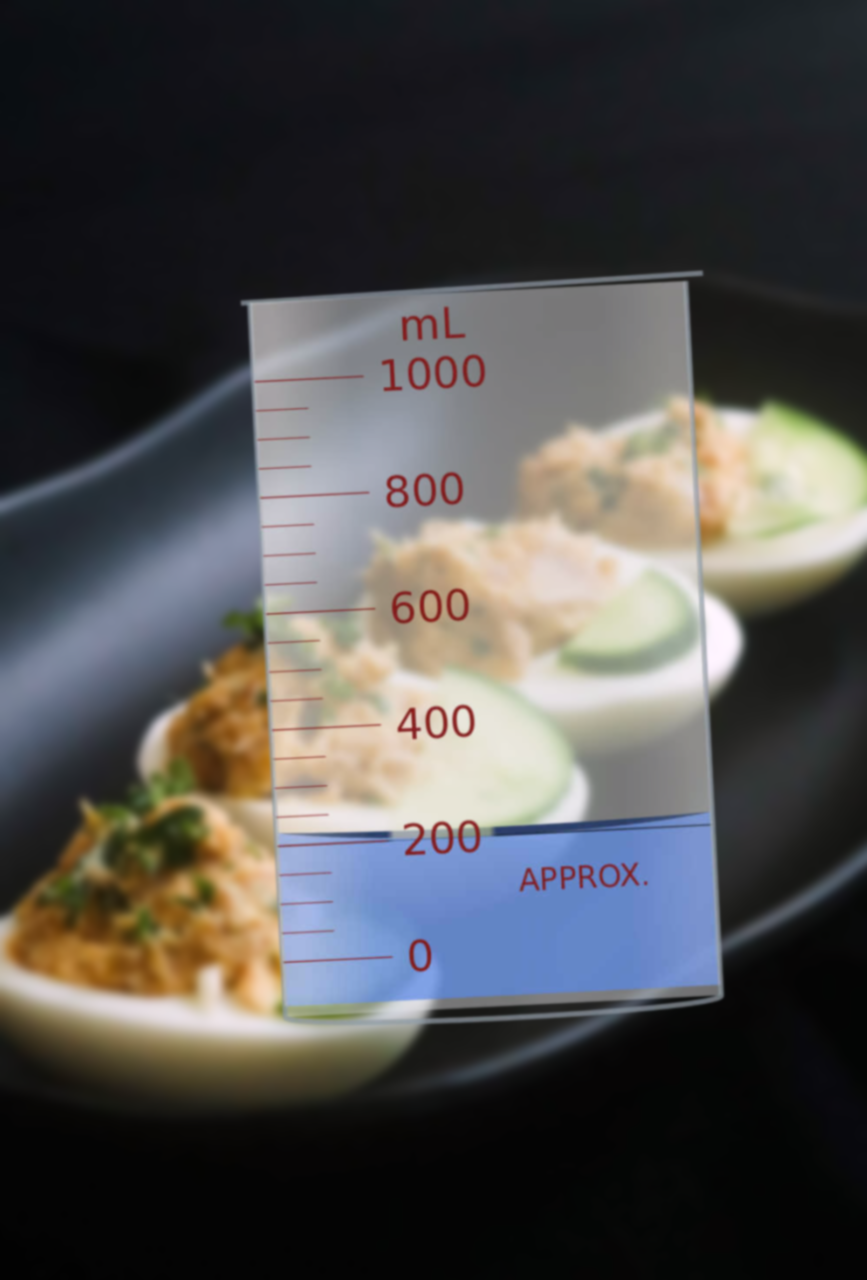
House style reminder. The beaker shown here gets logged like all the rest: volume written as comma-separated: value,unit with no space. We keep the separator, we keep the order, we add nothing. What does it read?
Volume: 200,mL
